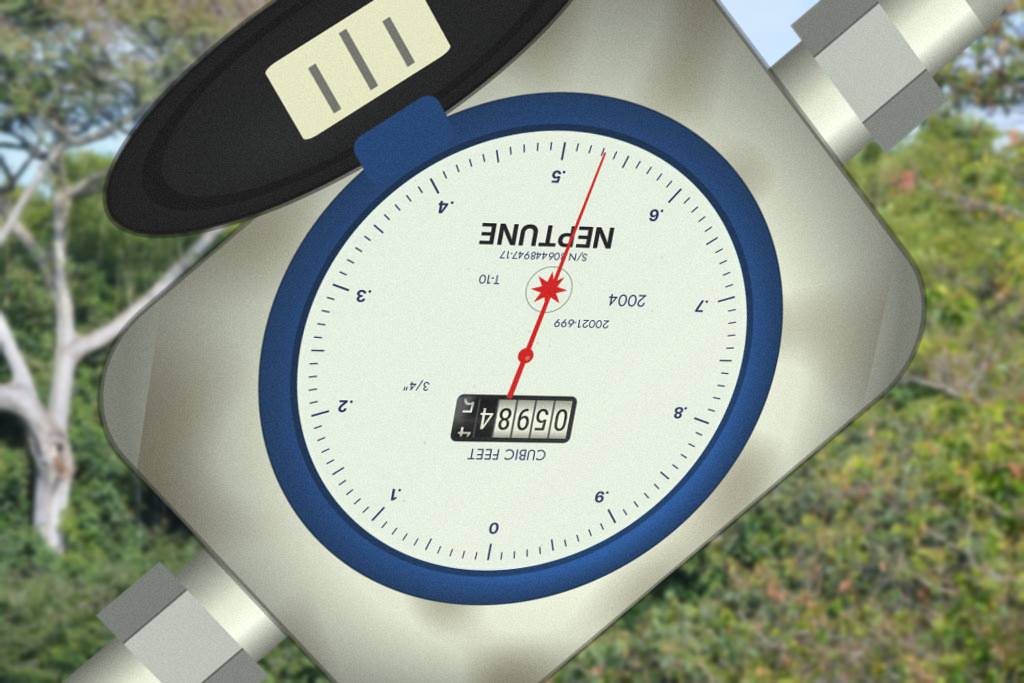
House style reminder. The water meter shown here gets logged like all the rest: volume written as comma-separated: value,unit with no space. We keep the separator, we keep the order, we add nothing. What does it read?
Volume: 59844.53,ft³
